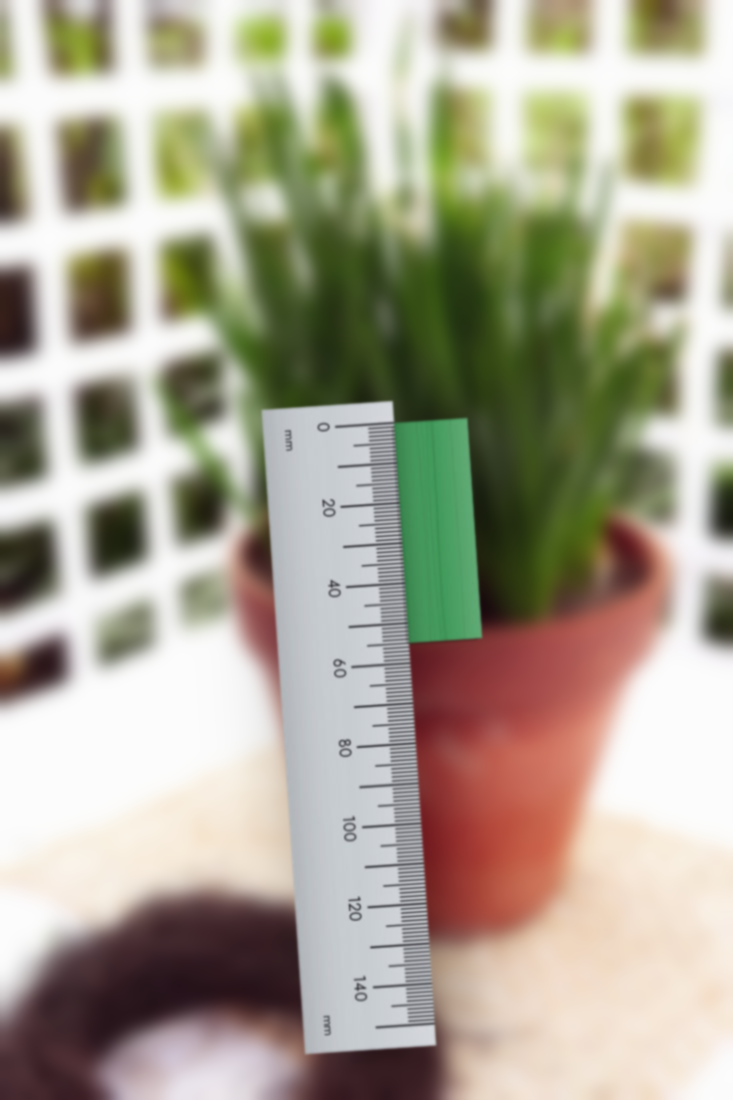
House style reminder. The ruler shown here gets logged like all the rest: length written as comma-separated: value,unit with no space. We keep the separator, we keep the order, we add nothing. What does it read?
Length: 55,mm
